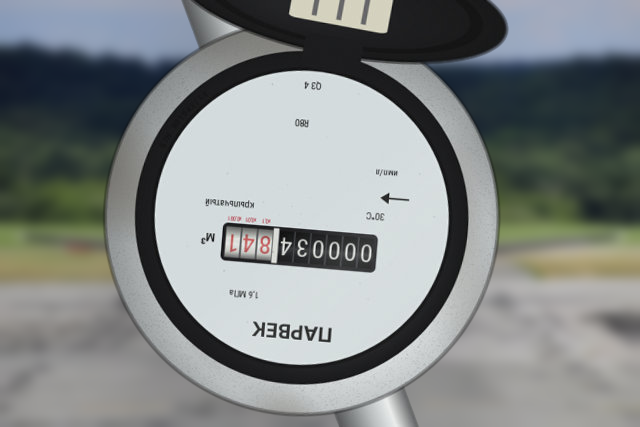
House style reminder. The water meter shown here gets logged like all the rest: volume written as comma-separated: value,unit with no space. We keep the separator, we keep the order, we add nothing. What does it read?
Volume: 34.841,m³
